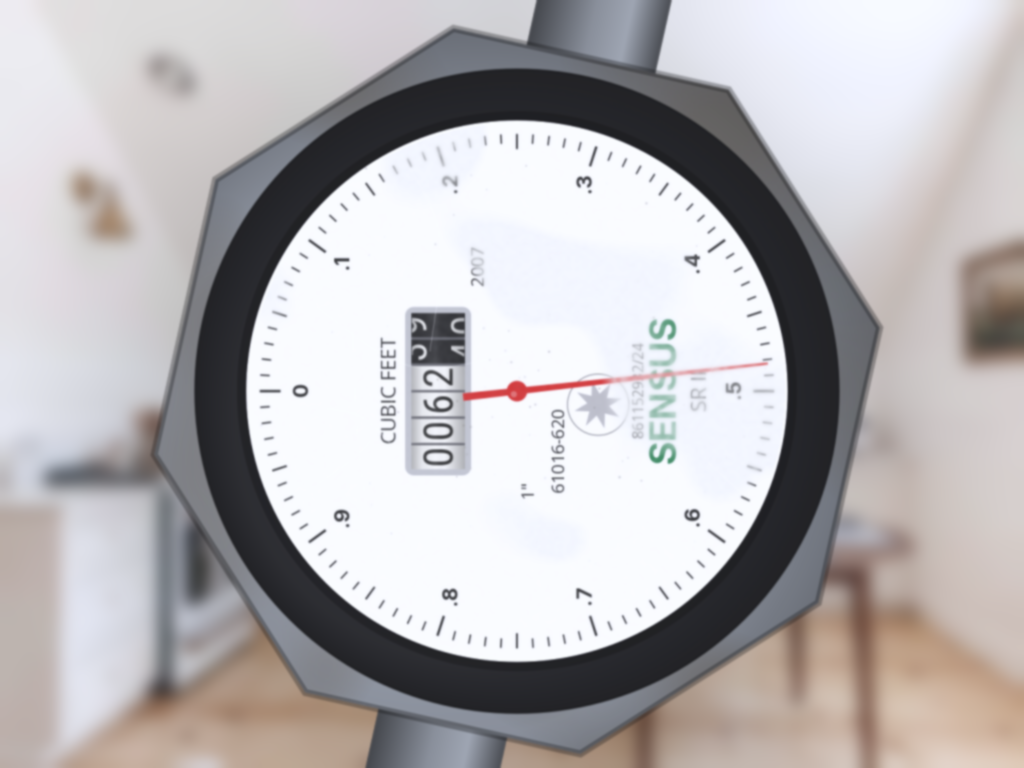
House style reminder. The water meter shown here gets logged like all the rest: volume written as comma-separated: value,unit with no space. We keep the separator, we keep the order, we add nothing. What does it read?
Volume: 6239.48,ft³
